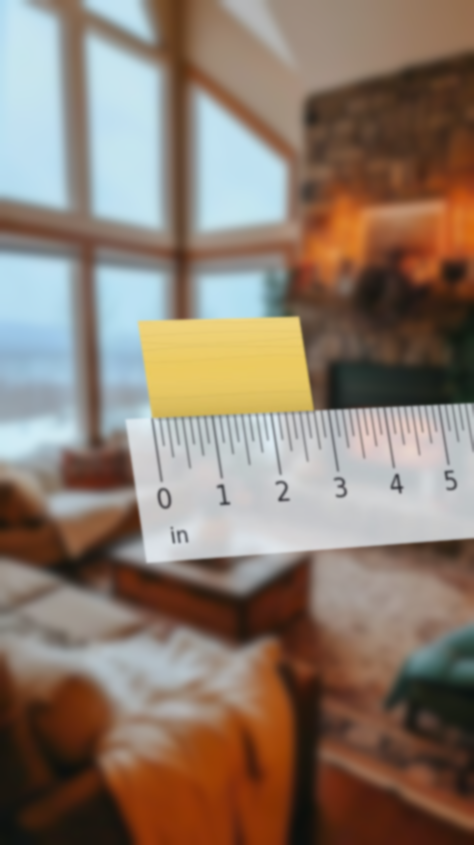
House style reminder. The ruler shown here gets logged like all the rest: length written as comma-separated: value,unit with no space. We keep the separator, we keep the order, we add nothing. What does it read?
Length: 2.75,in
